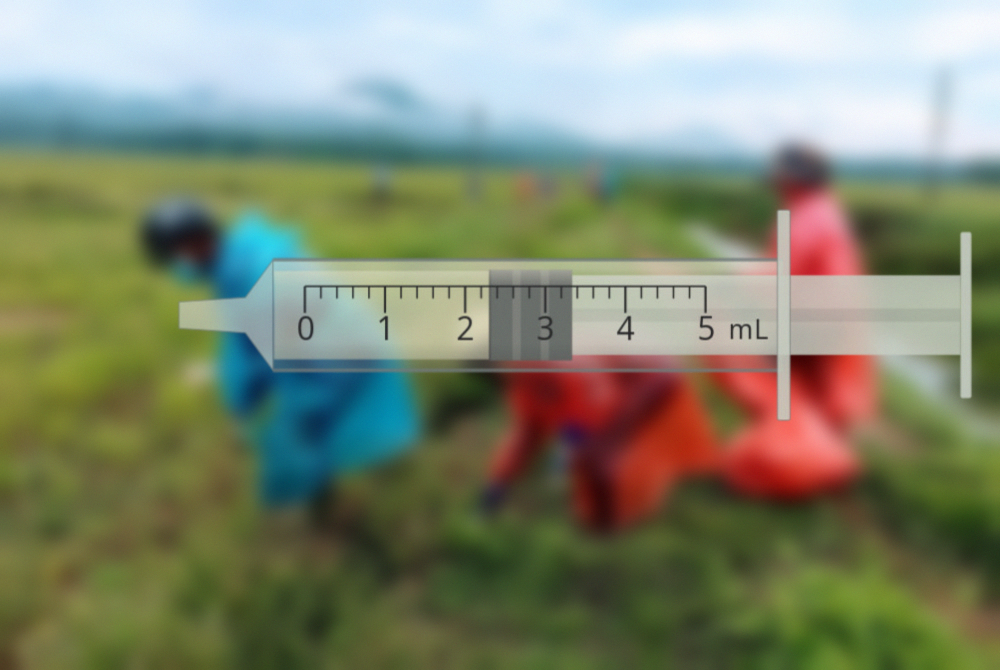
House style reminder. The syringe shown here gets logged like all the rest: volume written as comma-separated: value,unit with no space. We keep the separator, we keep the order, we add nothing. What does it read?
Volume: 2.3,mL
